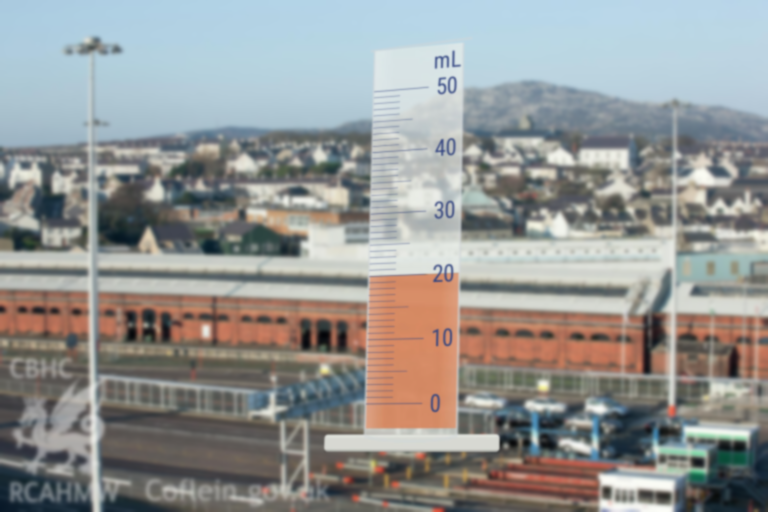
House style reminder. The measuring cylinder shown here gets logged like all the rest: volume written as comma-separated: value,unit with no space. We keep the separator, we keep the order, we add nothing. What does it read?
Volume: 20,mL
